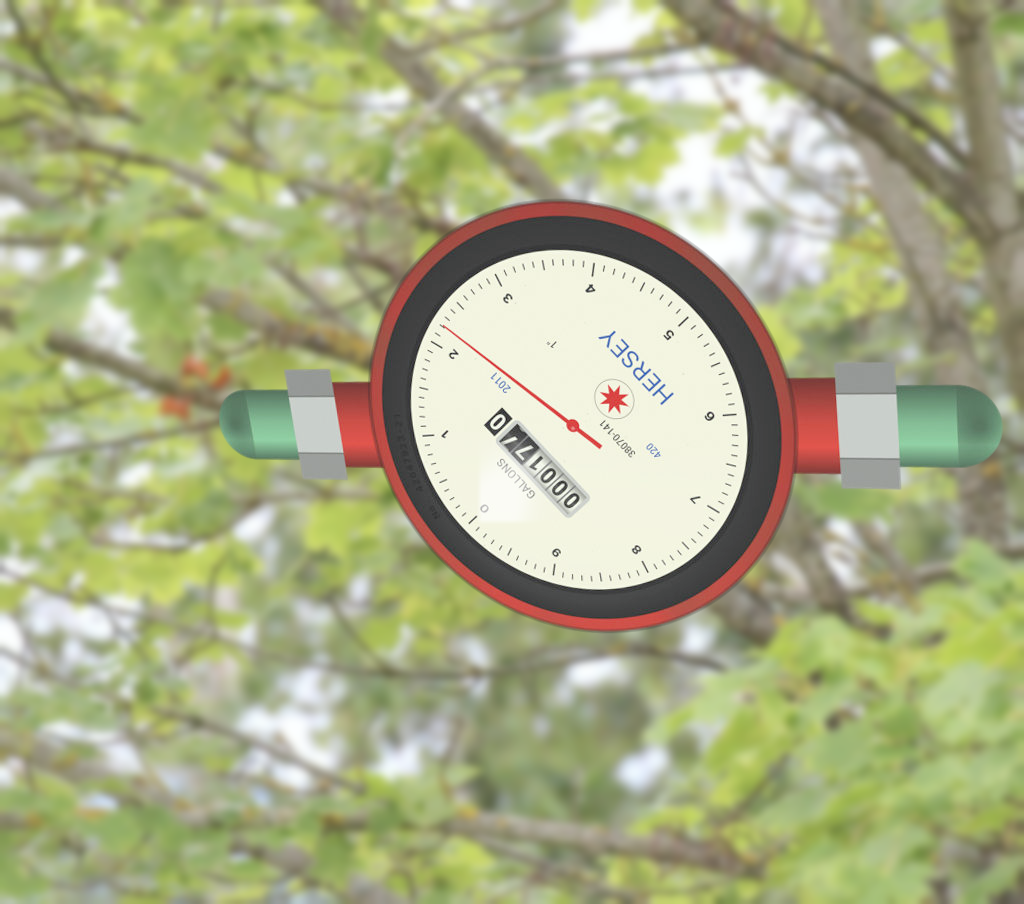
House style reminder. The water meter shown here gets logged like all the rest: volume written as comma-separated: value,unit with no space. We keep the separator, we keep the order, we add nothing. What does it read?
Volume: 1772.2,gal
